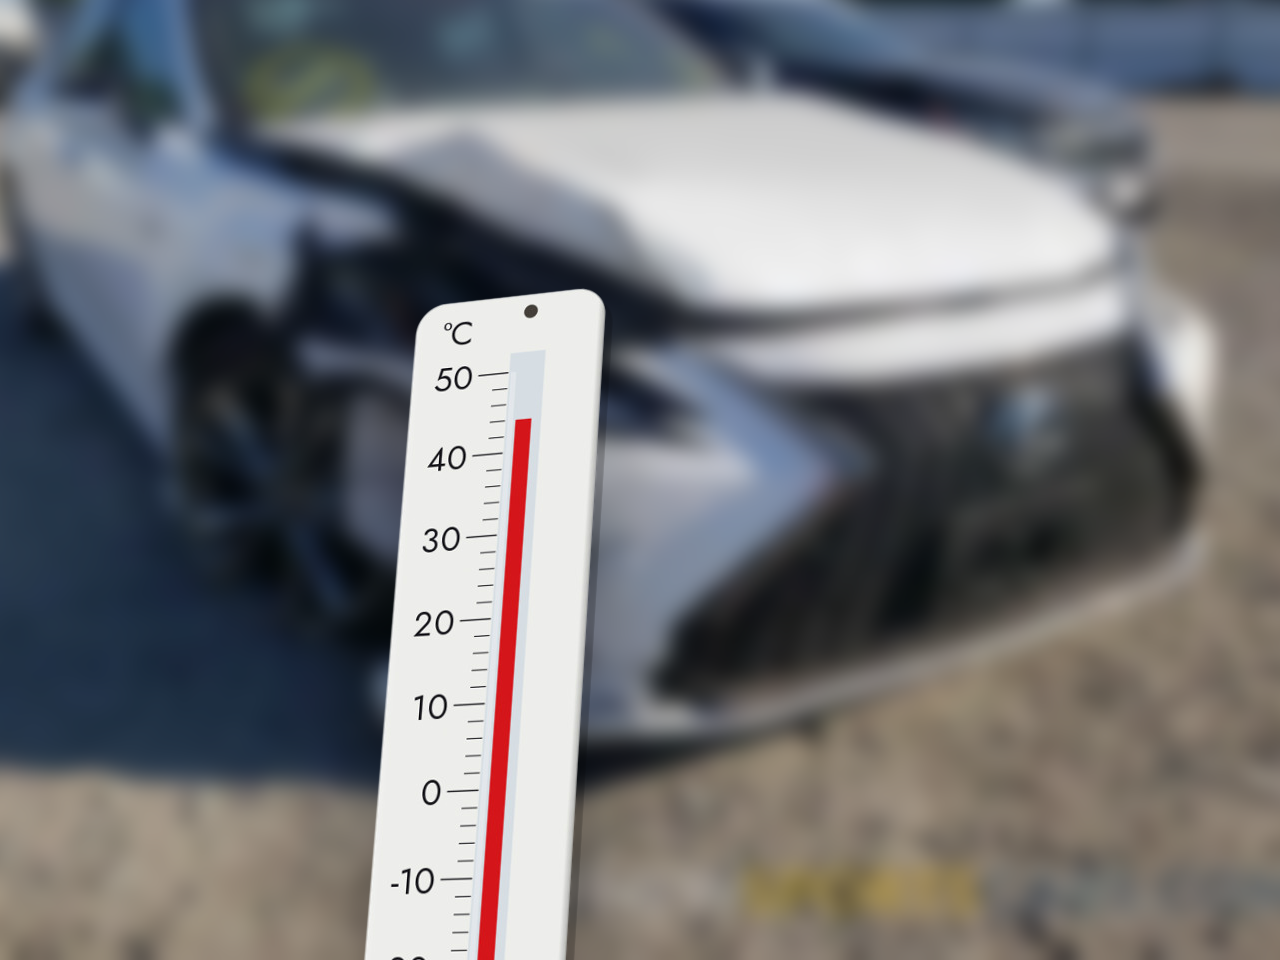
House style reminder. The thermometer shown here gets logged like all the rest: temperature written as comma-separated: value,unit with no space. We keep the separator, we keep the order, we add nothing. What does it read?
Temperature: 44,°C
